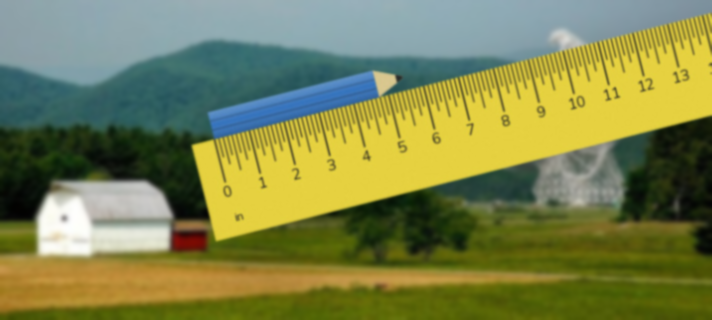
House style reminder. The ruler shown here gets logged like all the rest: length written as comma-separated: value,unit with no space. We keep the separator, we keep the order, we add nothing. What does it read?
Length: 5.5,in
